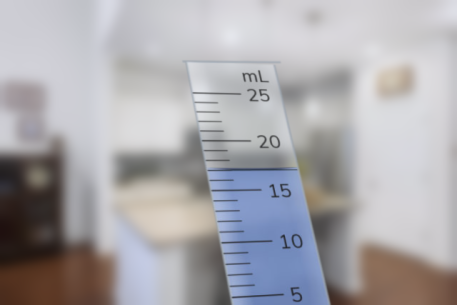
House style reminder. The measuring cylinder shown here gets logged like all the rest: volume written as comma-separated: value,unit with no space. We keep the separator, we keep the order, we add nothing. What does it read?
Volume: 17,mL
